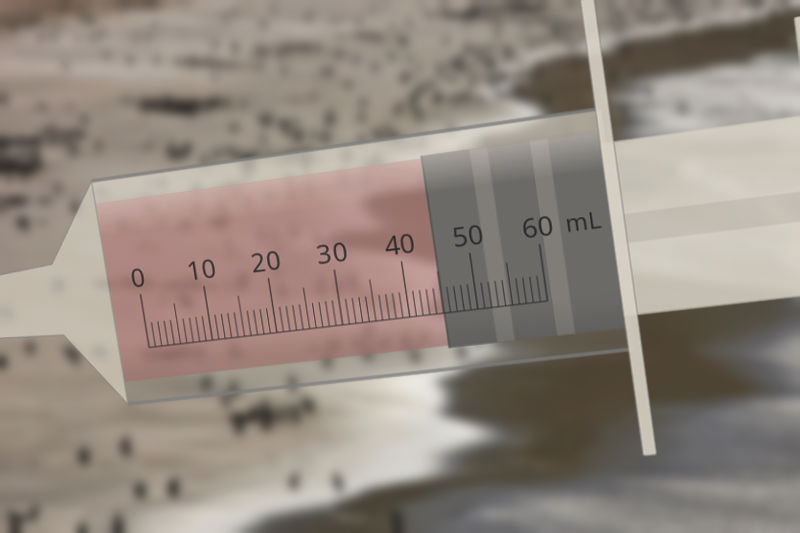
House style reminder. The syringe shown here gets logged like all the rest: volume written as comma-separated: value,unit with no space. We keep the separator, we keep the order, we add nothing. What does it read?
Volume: 45,mL
